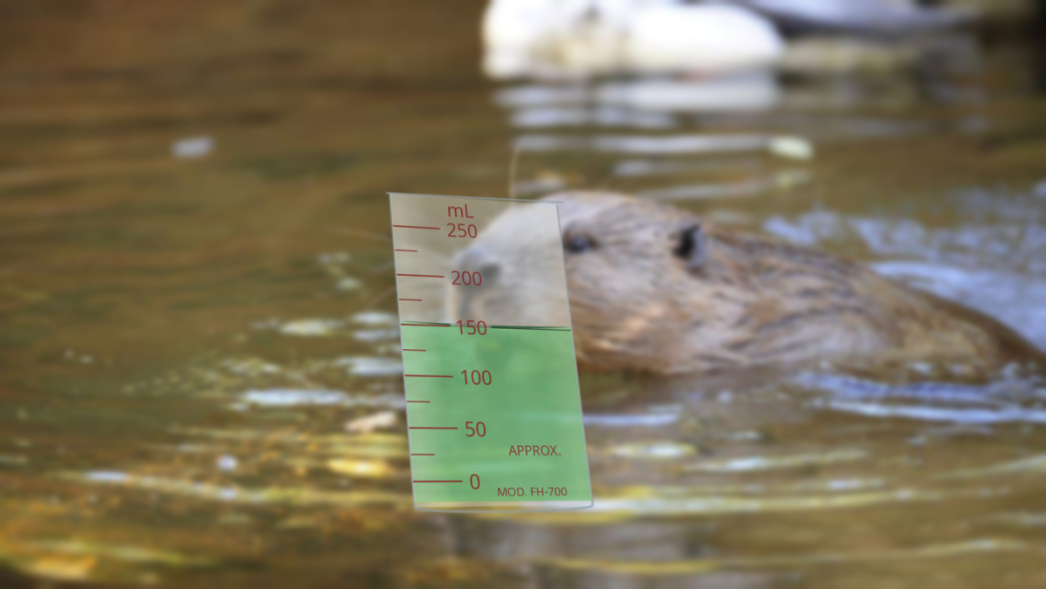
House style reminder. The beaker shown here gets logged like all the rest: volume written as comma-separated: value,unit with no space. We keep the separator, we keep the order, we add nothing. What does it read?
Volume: 150,mL
